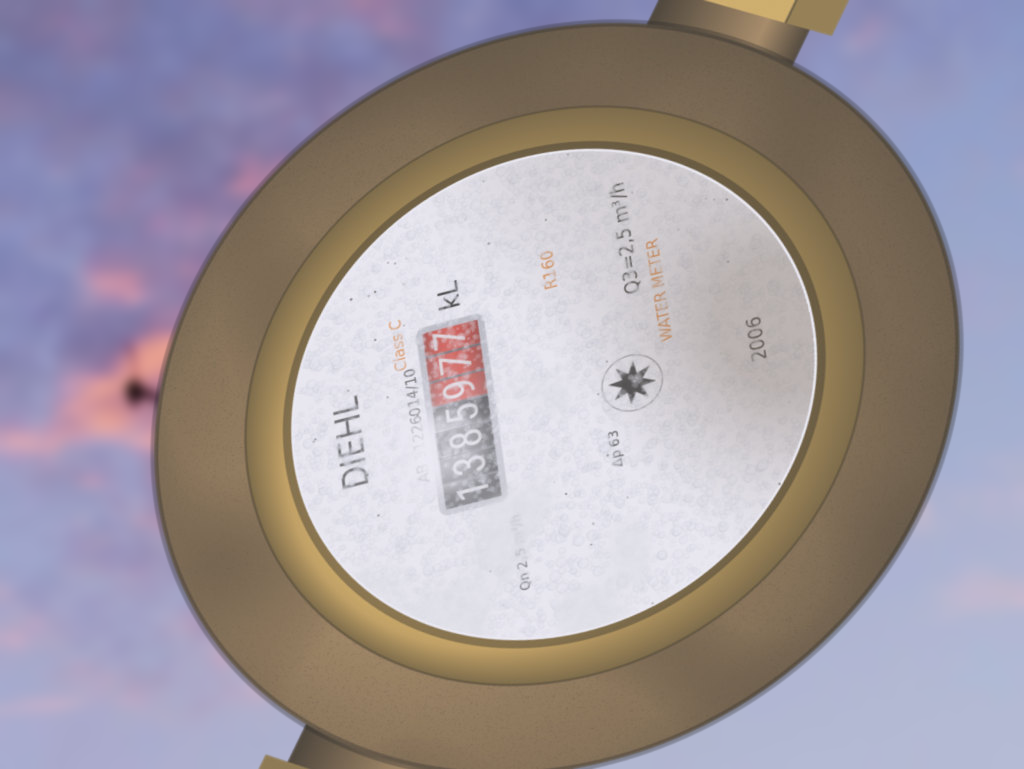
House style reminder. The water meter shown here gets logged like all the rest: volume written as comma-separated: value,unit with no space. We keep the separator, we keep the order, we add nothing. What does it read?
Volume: 1385.977,kL
